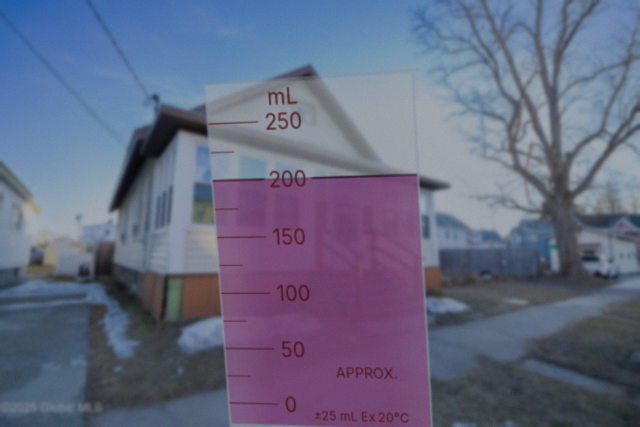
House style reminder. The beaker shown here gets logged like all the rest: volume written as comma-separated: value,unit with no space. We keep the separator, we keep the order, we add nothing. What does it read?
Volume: 200,mL
